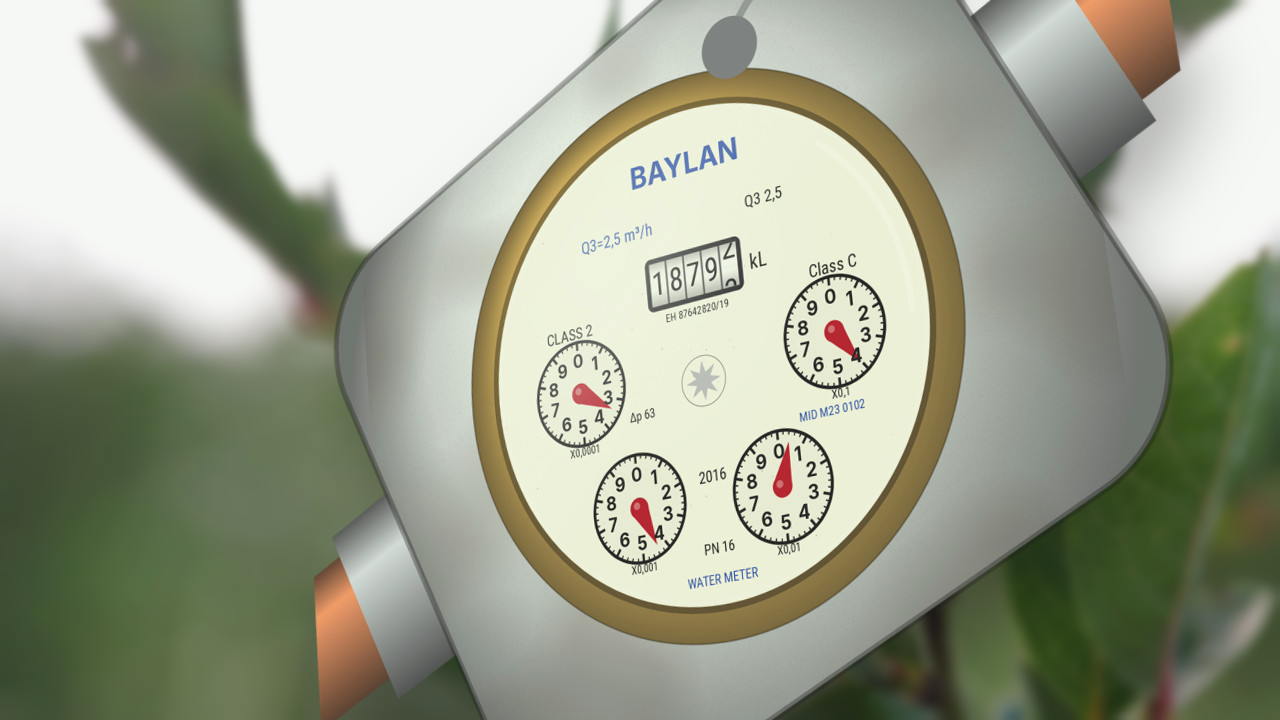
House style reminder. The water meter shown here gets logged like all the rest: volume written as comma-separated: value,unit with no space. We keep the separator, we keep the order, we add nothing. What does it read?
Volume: 18792.4043,kL
